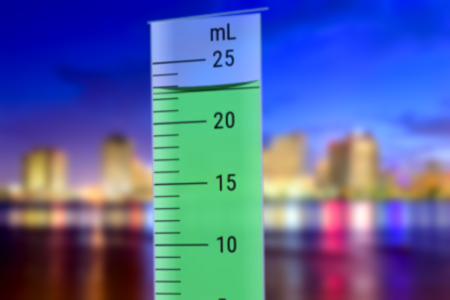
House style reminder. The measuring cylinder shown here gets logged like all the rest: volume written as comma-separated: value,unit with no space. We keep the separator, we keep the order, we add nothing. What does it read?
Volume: 22.5,mL
